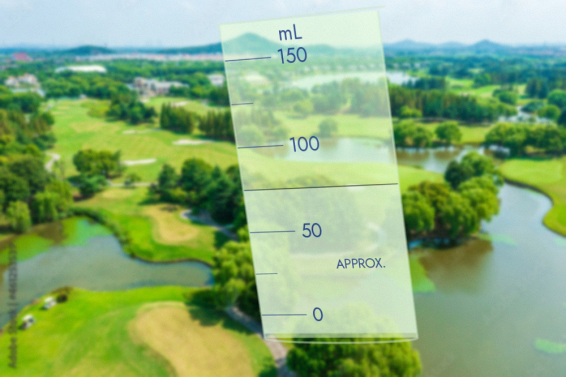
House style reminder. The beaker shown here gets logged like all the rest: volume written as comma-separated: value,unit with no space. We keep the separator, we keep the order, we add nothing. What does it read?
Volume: 75,mL
